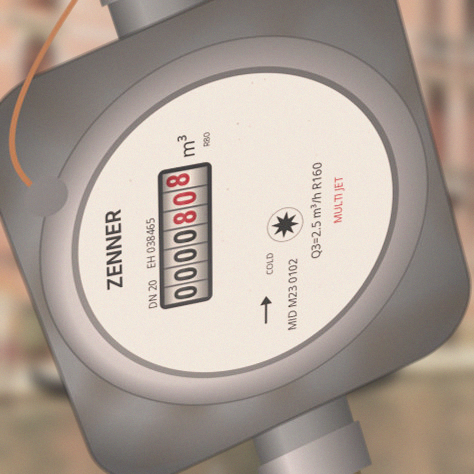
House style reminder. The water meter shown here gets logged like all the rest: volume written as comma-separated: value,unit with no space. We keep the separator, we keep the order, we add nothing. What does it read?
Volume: 0.808,m³
